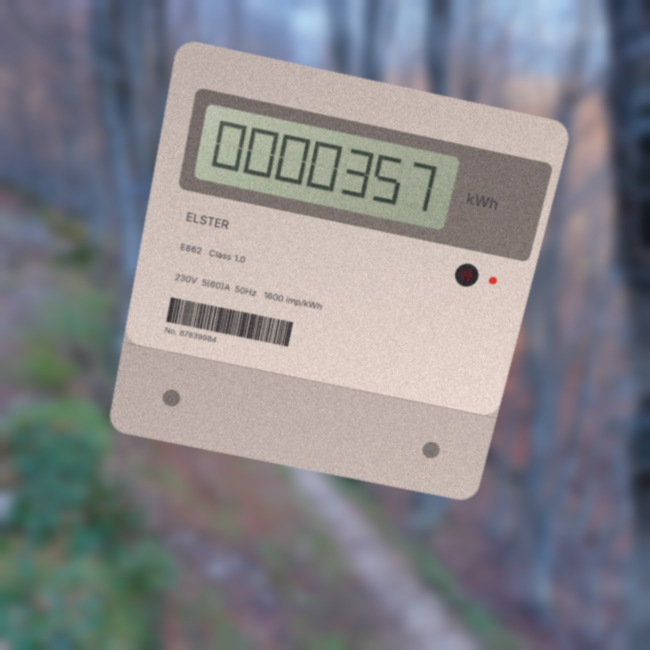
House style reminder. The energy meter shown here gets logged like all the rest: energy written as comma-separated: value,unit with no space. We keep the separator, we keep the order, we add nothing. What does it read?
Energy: 357,kWh
